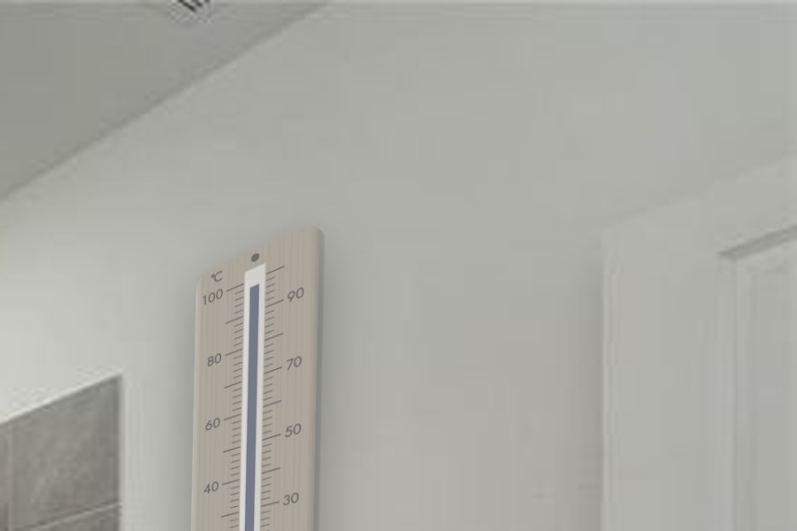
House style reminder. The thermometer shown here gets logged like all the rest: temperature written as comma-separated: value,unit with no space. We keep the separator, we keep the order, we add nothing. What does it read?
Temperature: 98,°C
